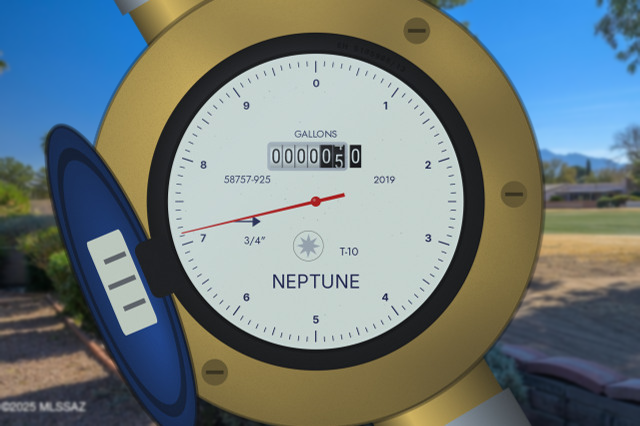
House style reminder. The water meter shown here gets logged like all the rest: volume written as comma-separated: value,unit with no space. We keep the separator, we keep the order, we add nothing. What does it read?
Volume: 47.1,gal
